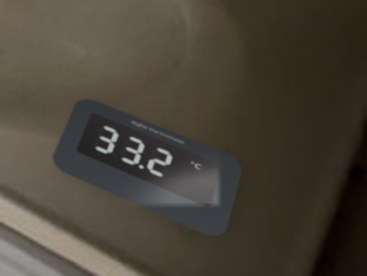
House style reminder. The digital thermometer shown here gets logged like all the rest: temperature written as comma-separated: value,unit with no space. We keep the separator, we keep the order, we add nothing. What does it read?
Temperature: 33.2,°C
